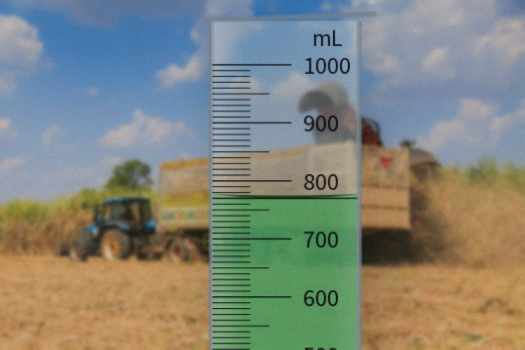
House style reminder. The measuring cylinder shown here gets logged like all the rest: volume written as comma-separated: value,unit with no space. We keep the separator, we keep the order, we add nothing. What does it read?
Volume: 770,mL
